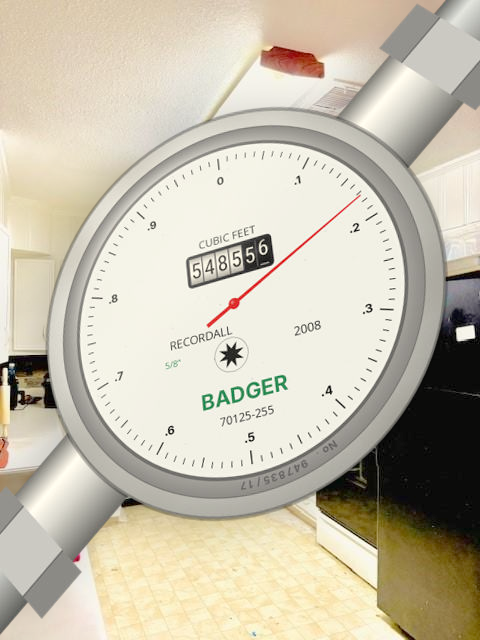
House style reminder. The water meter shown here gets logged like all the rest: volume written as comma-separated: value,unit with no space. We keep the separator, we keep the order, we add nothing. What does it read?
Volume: 548556.17,ft³
